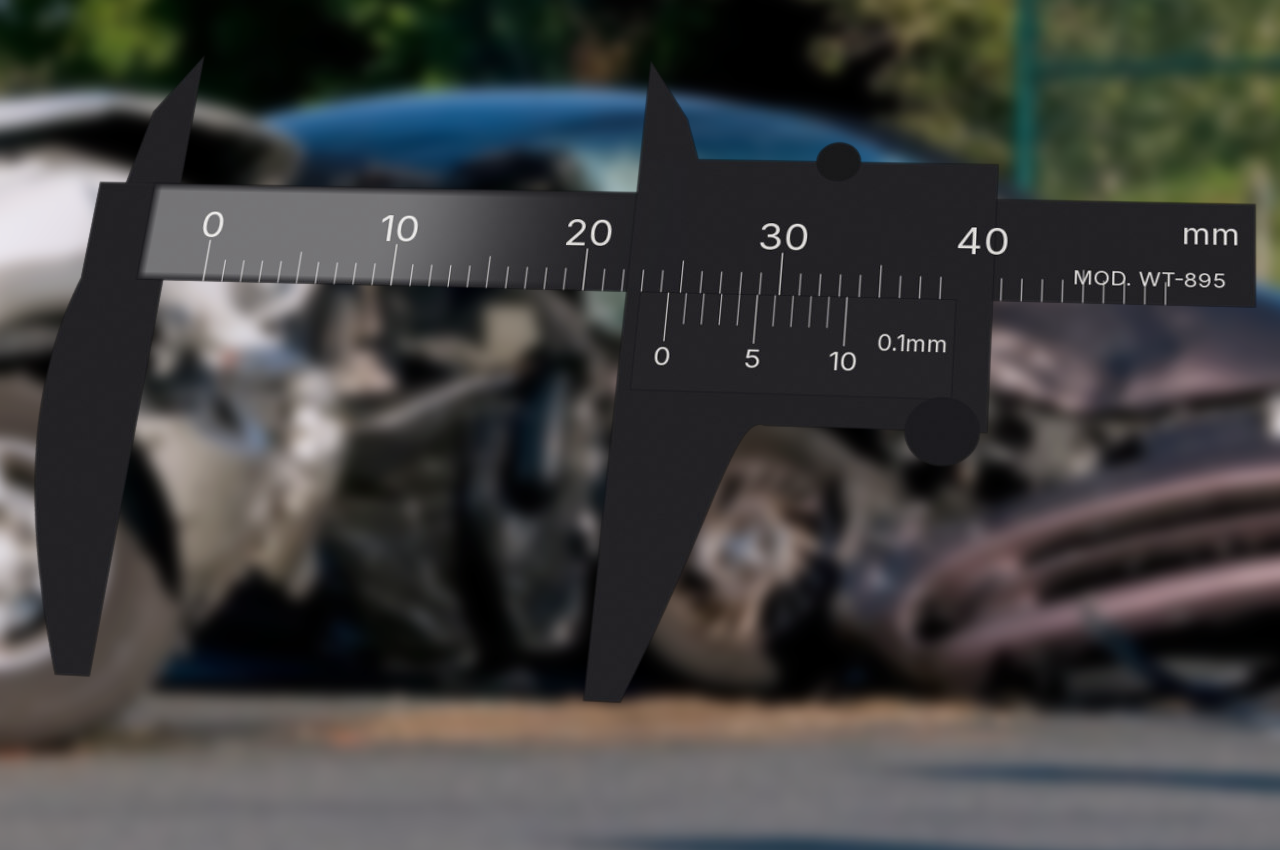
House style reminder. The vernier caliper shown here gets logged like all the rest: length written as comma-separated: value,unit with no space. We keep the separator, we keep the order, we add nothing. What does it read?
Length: 24.4,mm
